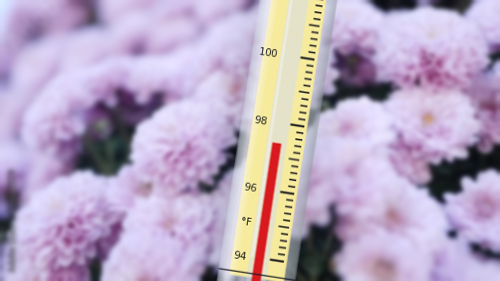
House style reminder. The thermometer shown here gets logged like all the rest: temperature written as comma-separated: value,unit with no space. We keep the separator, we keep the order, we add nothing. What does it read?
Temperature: 97.4,°F
